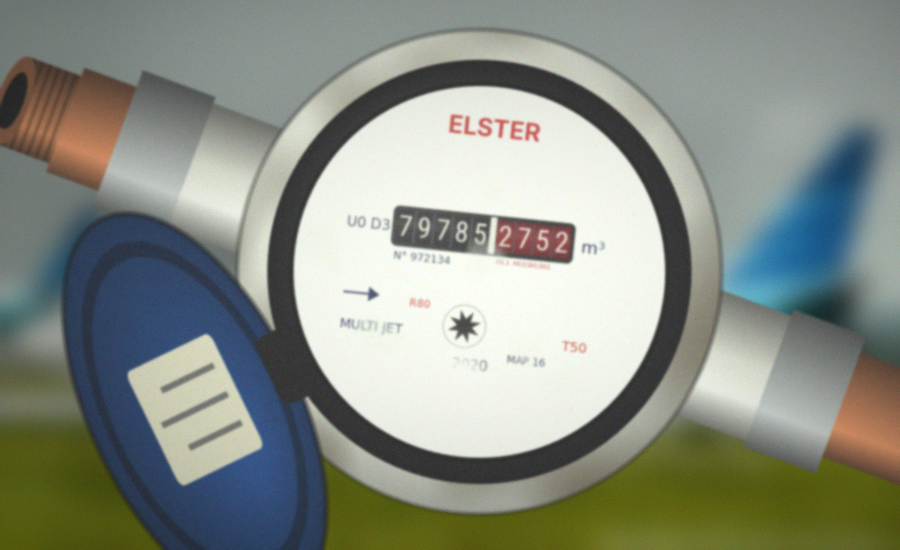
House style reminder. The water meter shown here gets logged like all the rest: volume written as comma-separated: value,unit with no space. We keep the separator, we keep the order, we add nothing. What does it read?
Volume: 79785.2752,m³
